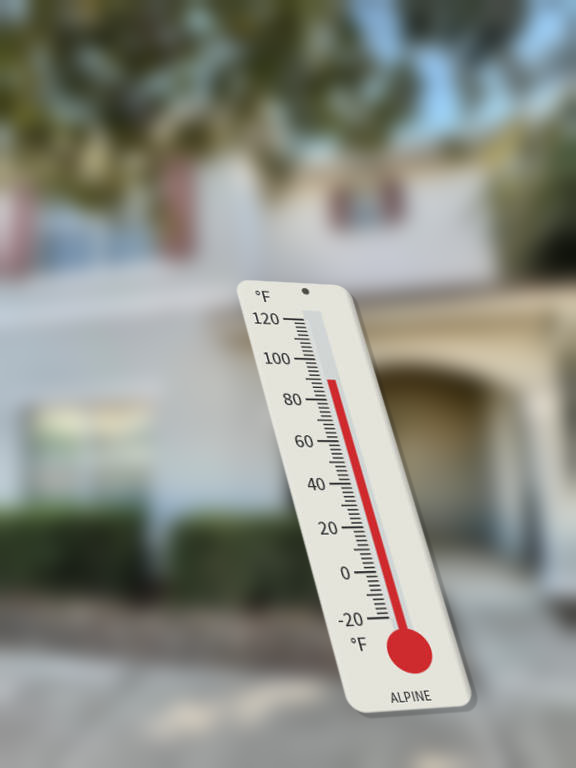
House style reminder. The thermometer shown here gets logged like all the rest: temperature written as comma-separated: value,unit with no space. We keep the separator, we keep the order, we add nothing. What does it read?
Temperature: 90,°F
